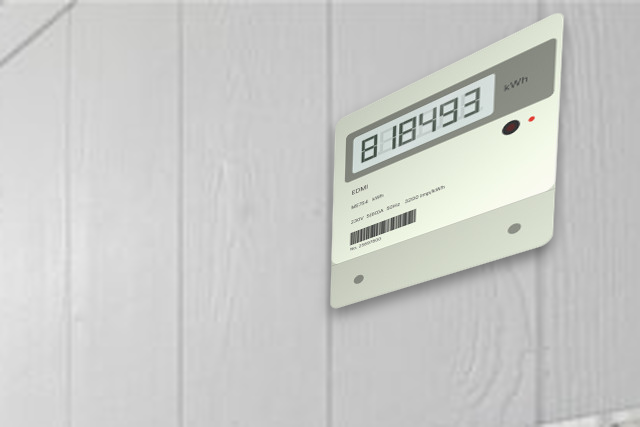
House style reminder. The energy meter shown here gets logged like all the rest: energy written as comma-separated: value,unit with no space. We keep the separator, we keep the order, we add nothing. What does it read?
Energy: 818493,kWh
